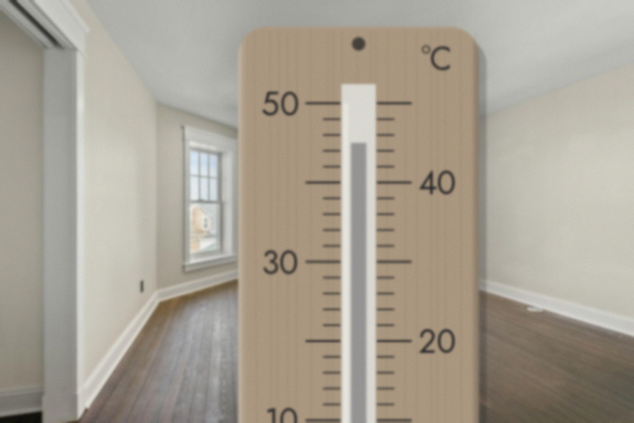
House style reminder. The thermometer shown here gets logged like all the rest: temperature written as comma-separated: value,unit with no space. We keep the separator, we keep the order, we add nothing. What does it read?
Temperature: 45,°C
